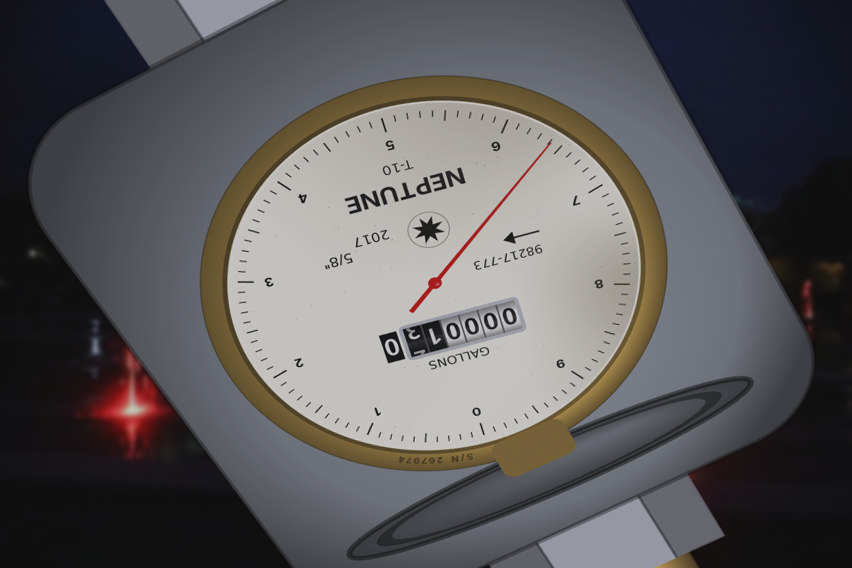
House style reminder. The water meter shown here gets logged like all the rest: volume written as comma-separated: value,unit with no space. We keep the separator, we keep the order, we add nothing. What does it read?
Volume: 126.4,gal
